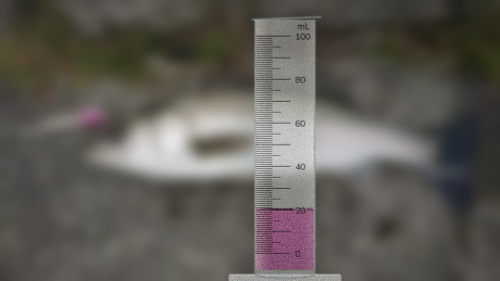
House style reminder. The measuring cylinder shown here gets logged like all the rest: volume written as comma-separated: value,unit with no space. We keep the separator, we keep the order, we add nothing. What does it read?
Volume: 20,mL
